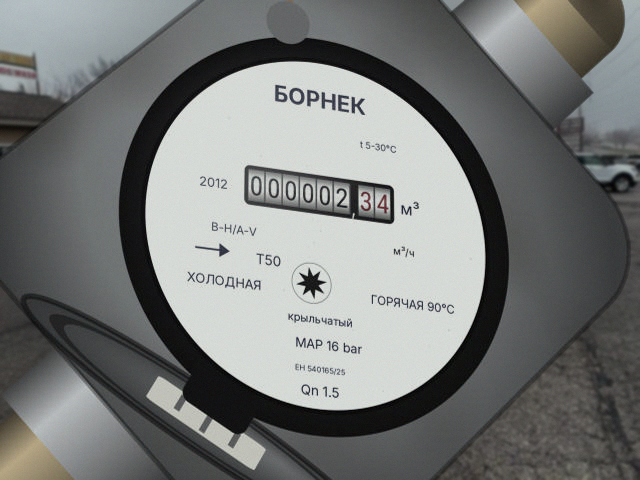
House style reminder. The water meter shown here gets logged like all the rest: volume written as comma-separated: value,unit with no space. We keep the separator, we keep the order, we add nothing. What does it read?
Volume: 2.34,m³
